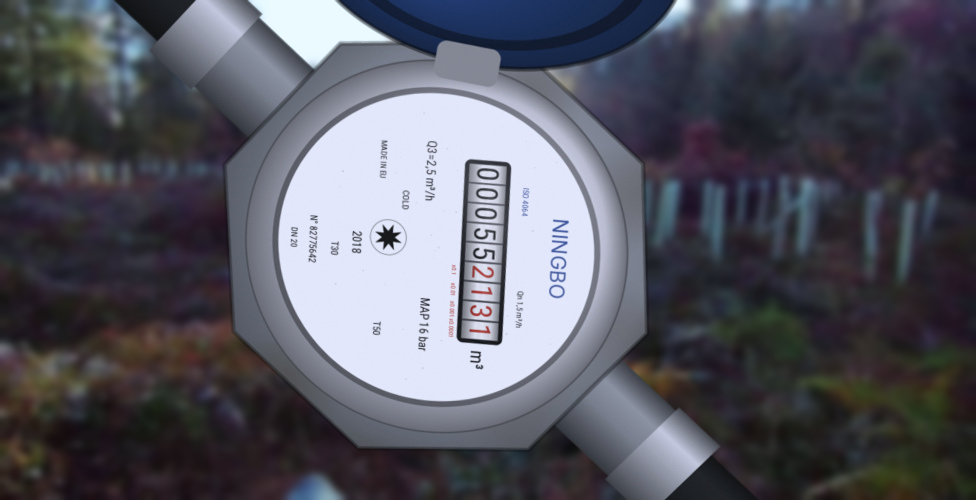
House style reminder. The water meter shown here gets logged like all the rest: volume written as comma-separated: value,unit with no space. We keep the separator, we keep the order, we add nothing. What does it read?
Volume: 55.2131,m³
